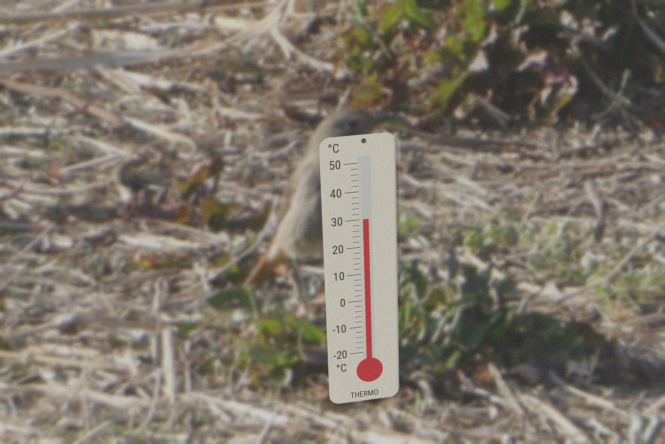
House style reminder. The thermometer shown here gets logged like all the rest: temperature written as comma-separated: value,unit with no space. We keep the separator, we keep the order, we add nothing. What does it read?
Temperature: 30,°C
